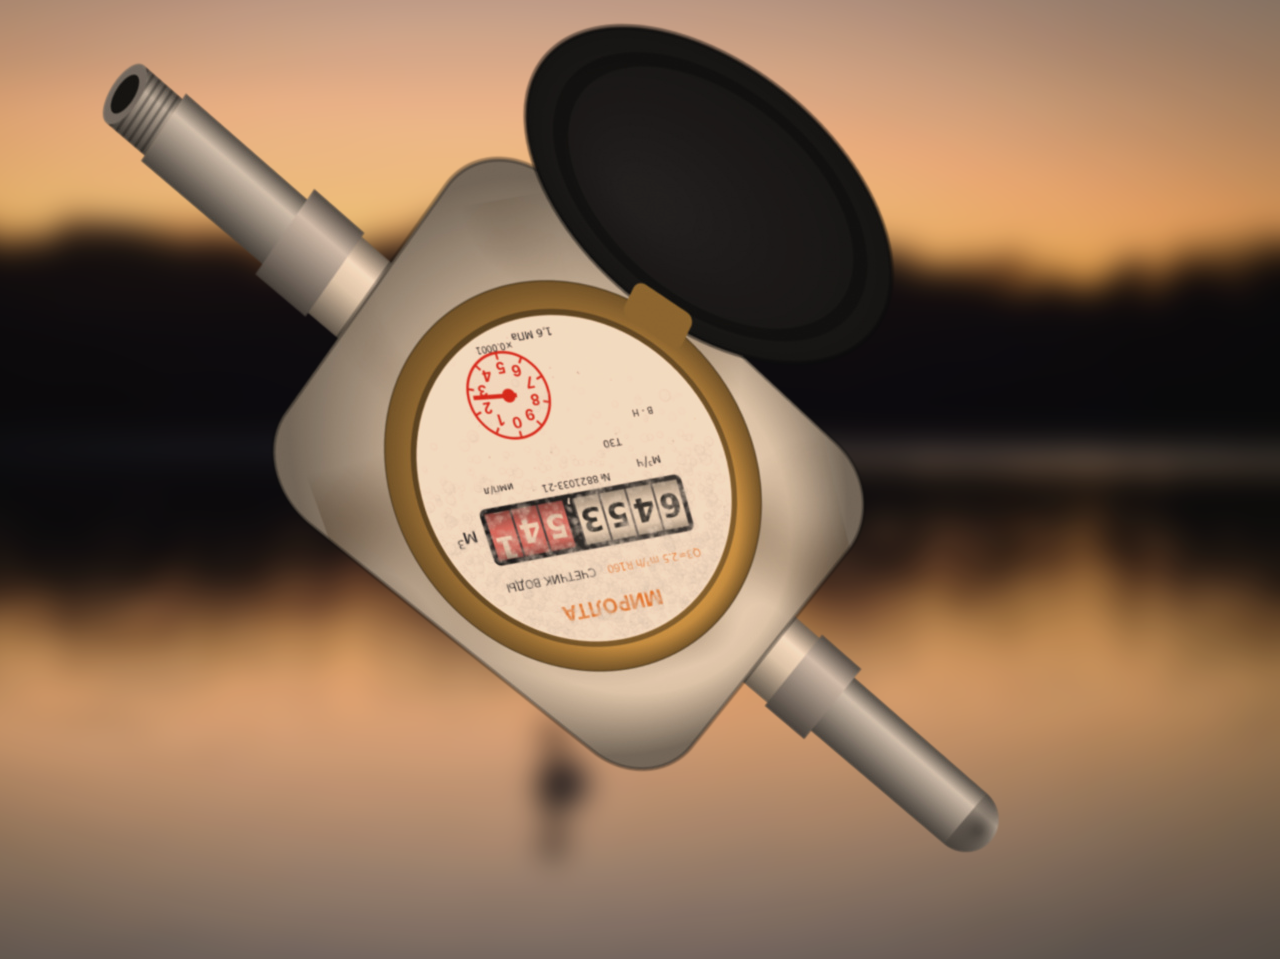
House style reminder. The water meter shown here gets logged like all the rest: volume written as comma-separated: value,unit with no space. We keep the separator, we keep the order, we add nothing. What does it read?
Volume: 6453.5412,m³
